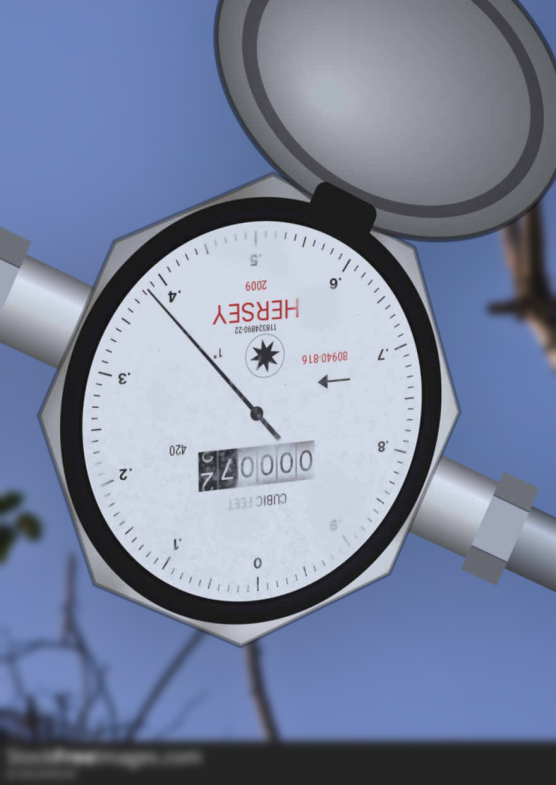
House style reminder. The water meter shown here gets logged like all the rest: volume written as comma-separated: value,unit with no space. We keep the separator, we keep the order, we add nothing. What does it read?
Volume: 72.38,ft³
